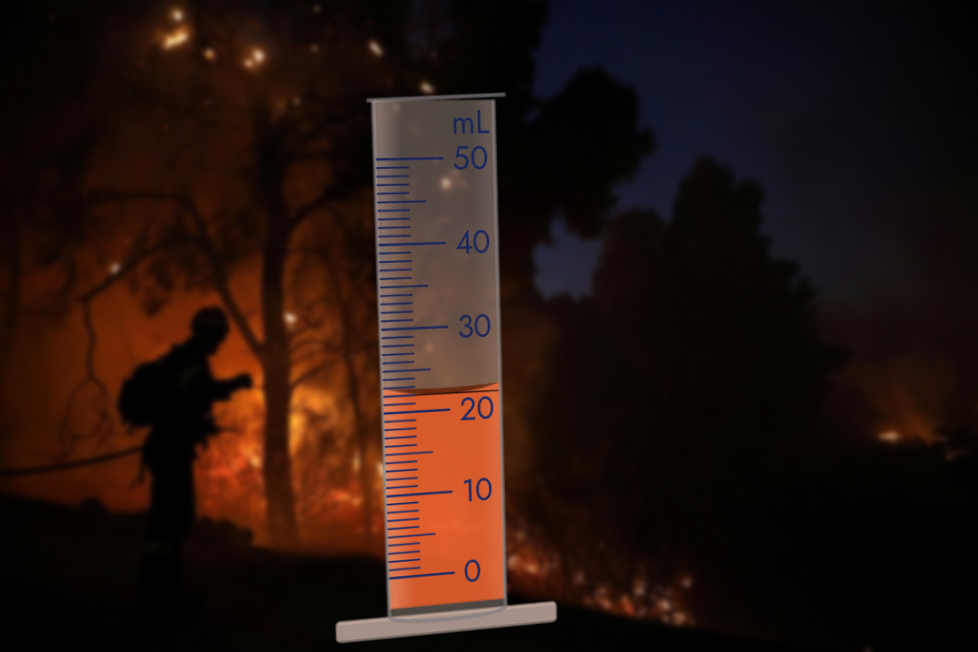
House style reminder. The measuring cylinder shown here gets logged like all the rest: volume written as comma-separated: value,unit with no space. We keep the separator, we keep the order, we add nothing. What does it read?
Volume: 22,mL
